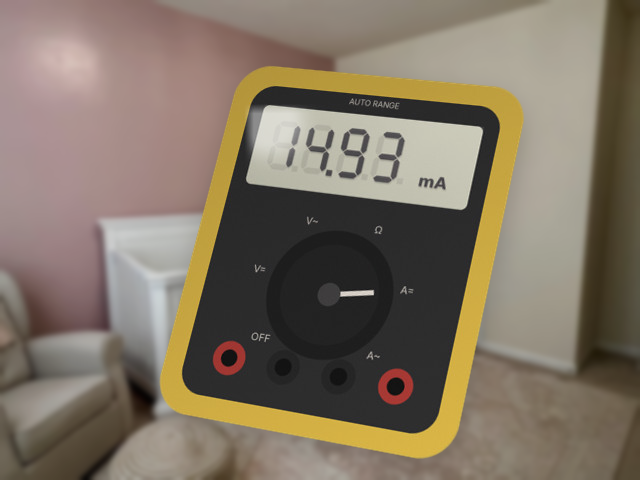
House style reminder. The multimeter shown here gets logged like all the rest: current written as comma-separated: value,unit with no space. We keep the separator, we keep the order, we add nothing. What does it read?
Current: 14.93,mA
